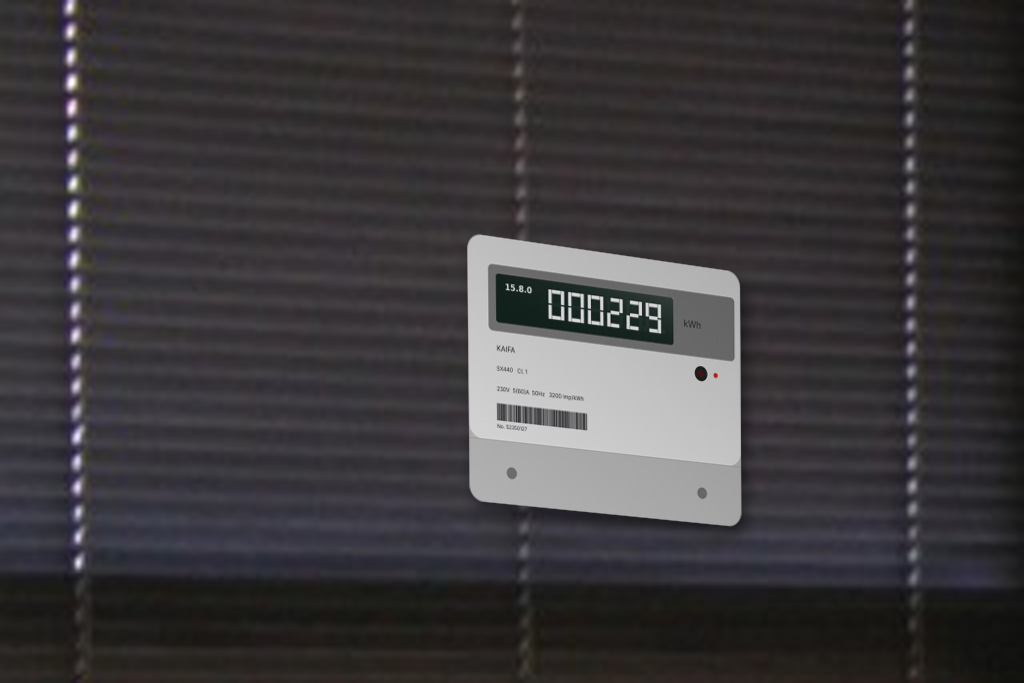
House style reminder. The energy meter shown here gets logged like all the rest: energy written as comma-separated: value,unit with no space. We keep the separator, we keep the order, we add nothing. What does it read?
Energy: 229,kWh
